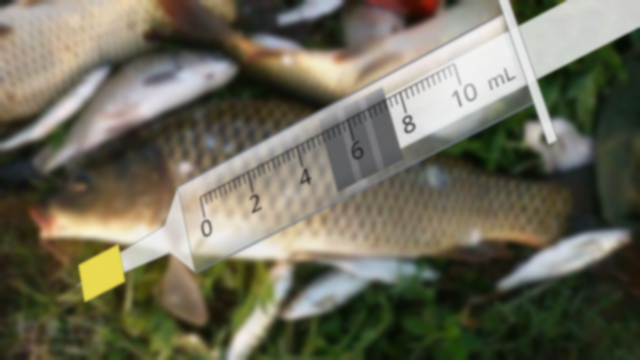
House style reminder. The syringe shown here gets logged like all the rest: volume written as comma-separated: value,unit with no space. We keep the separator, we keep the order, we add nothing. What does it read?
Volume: 5,mL
